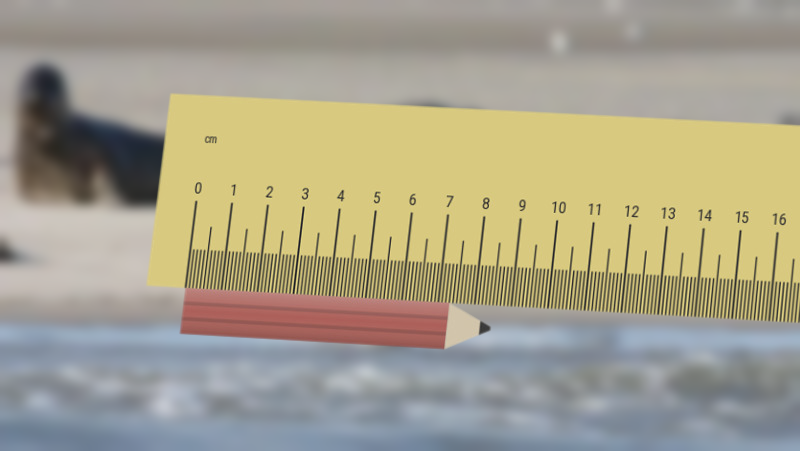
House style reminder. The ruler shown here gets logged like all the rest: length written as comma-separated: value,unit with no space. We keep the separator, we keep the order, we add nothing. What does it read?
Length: 8.5,cm
